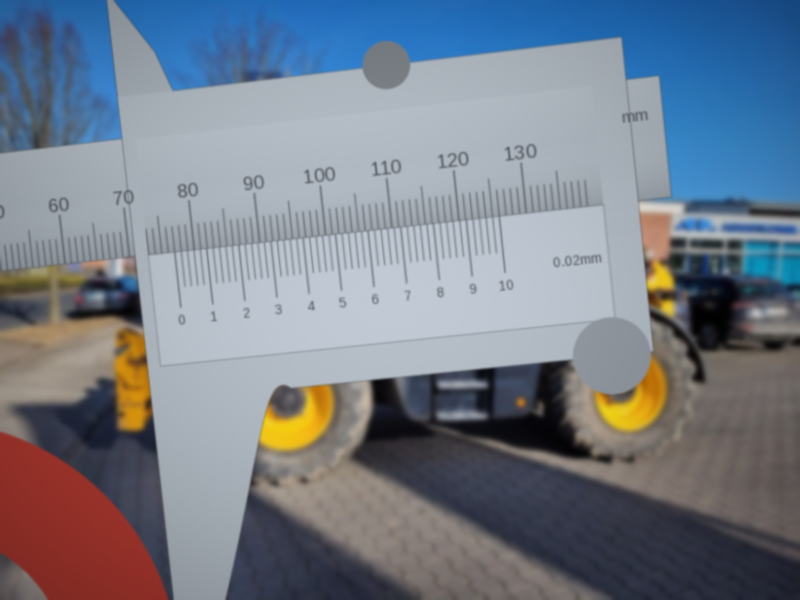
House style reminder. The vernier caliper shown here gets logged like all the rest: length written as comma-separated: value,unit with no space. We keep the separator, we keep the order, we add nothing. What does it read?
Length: 77.0,mm
